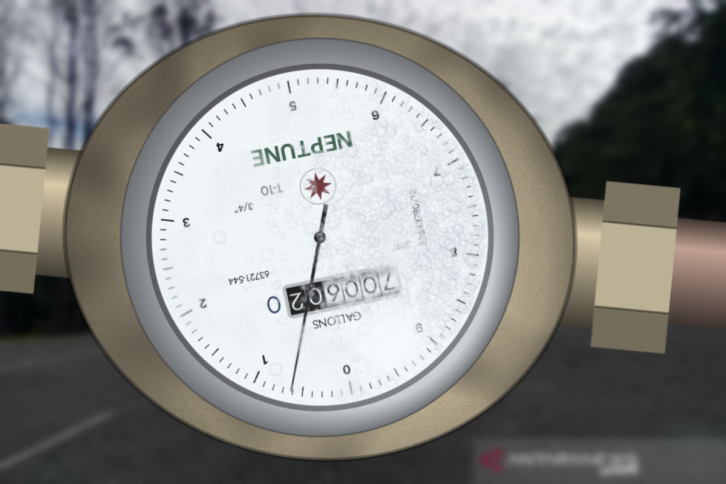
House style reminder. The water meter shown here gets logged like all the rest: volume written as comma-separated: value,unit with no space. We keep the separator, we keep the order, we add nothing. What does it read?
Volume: 7006020.6,gal
